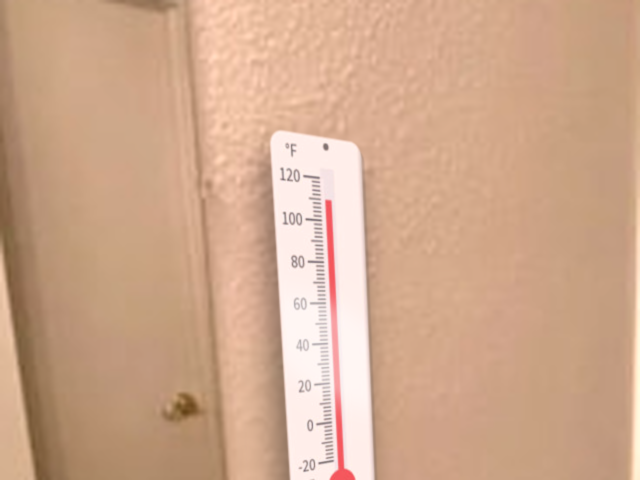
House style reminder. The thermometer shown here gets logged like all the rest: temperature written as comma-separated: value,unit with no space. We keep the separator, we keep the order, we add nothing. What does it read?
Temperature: 110,°F
